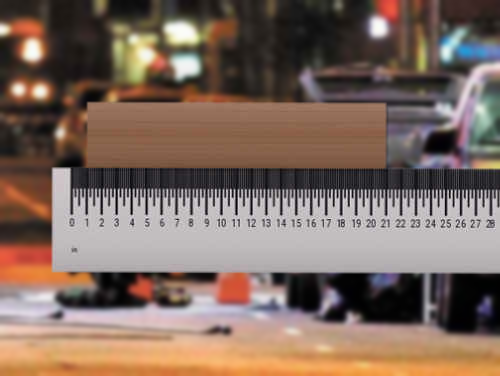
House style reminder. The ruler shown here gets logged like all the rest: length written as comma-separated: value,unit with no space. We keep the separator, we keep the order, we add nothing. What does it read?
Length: 20,in
